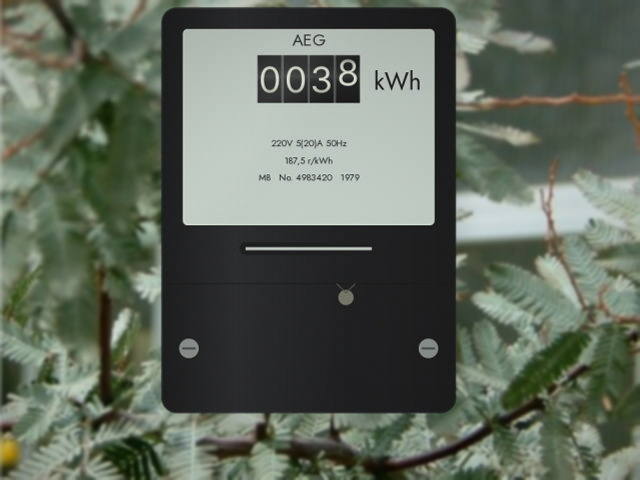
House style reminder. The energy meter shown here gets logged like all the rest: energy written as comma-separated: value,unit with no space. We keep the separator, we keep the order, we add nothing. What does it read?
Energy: 38,kWh
